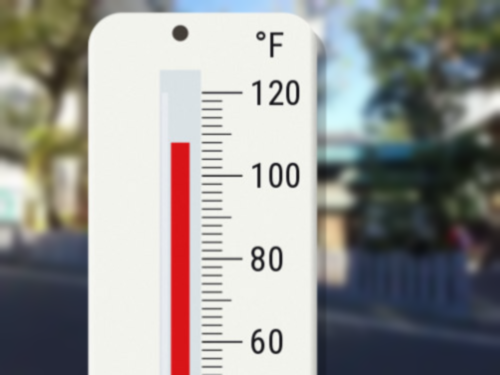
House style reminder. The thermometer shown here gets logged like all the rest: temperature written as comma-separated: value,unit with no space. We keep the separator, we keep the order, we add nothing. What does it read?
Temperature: 108,°F
